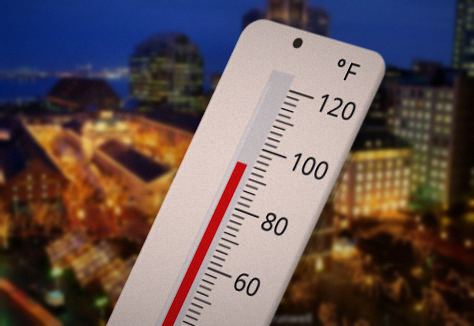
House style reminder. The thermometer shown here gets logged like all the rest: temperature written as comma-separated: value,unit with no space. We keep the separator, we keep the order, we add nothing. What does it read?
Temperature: 94,°F
